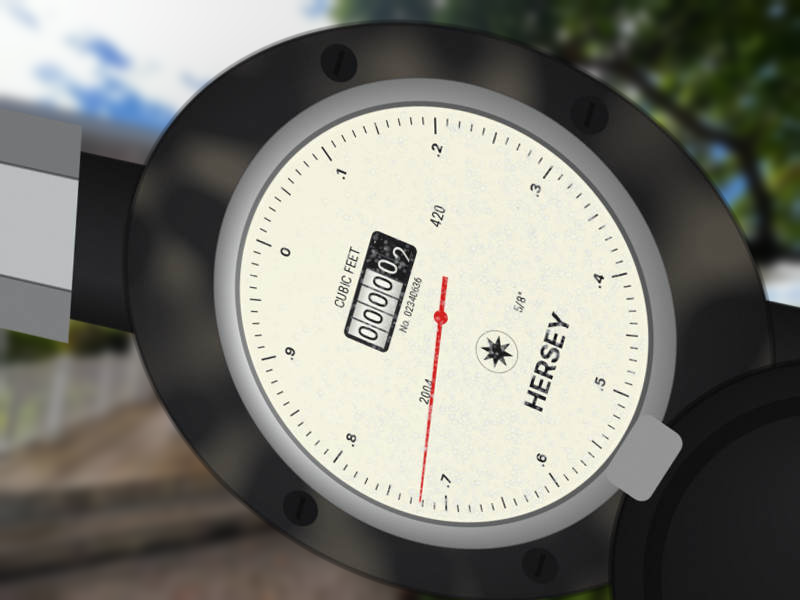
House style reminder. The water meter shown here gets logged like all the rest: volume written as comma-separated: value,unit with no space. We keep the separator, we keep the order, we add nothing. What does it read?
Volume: 1.72,ft³
